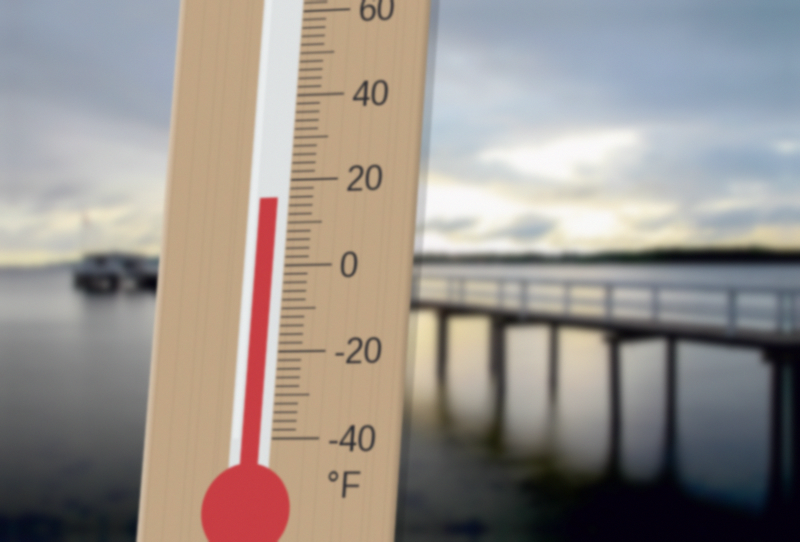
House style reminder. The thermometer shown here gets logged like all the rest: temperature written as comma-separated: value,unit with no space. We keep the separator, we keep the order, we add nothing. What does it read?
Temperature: 16,°F
